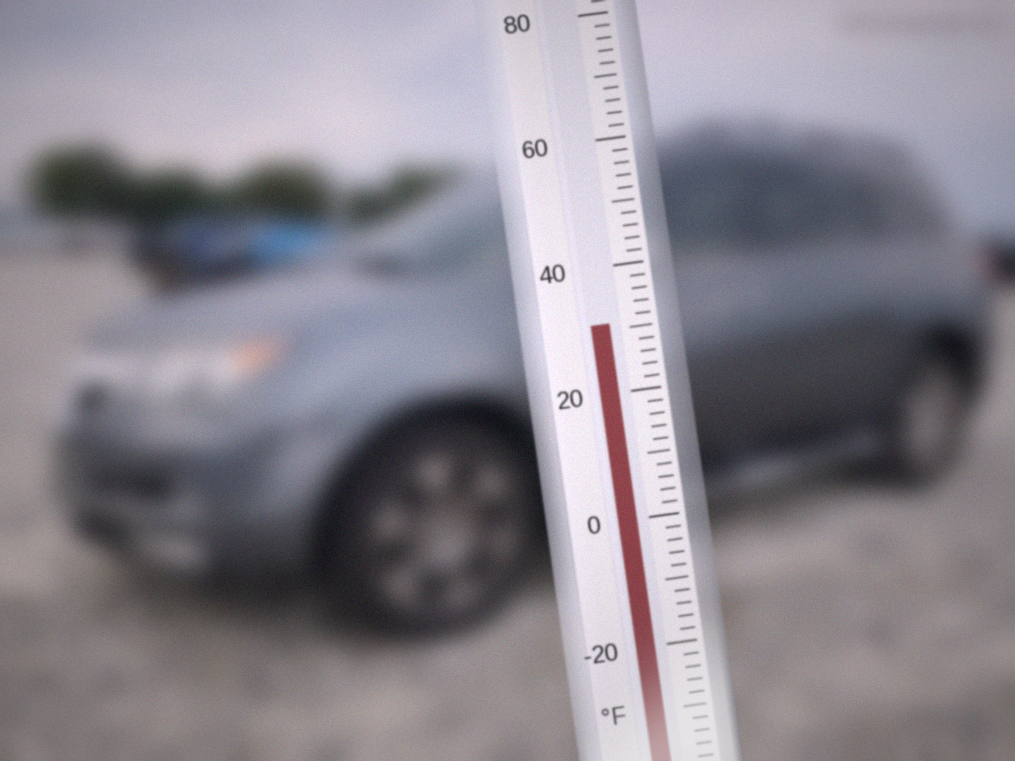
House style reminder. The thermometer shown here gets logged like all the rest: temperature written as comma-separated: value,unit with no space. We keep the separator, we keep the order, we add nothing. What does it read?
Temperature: 31,°F
